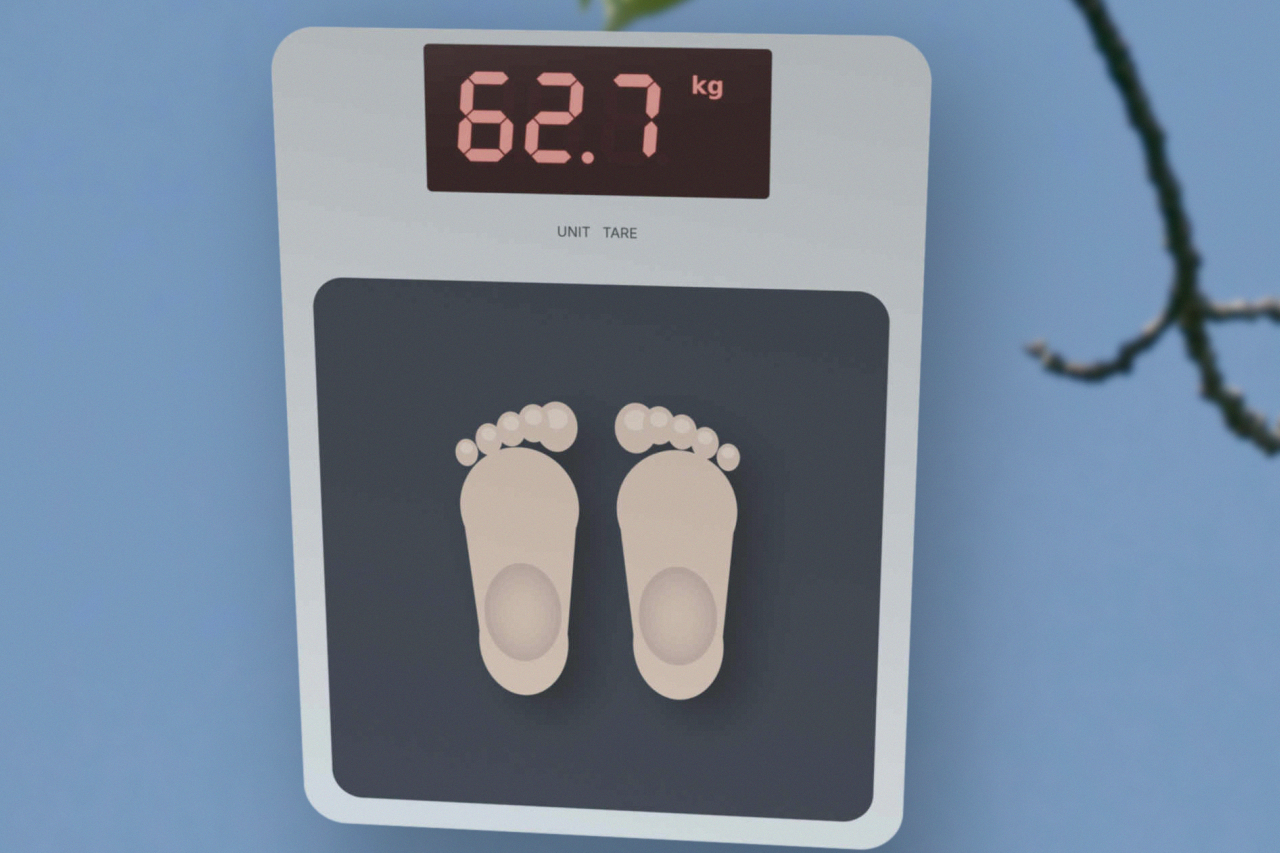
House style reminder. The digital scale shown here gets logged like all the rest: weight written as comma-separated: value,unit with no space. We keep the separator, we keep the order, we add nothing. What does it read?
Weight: 62.7,kg
